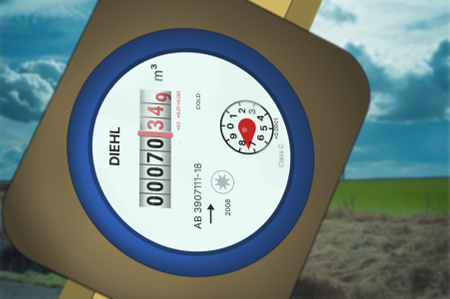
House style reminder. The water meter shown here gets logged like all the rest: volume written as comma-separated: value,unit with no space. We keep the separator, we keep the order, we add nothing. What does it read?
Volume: 70.3487,m³
